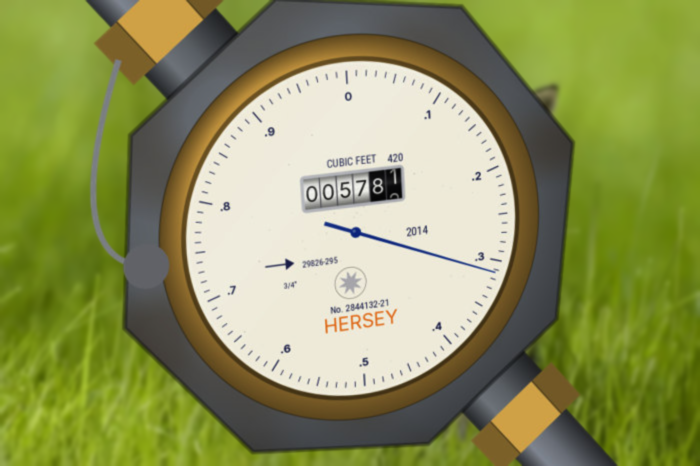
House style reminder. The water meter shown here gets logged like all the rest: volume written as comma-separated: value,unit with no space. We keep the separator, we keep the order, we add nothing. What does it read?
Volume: 5781.31,ft³
